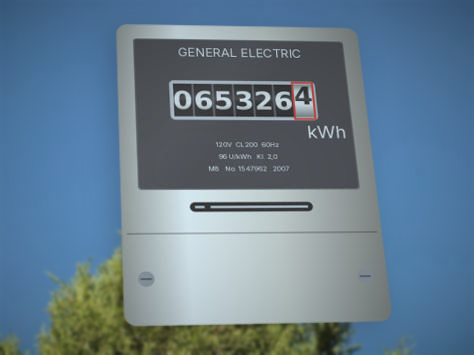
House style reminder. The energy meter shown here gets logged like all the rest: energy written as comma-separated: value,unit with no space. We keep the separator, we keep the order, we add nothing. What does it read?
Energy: 65326.4,kWh
